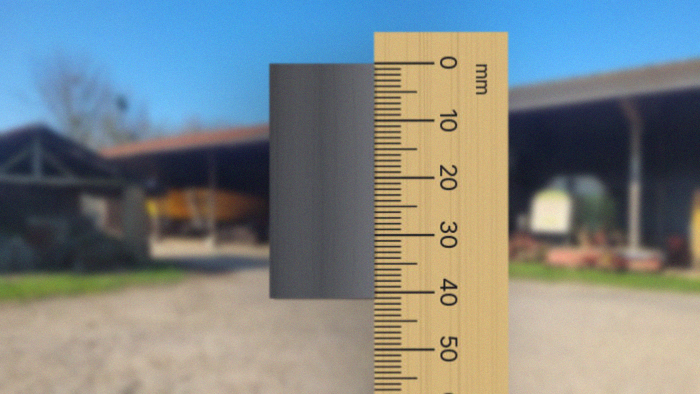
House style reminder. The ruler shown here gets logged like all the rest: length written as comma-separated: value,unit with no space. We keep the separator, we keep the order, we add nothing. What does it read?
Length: 41,mm
